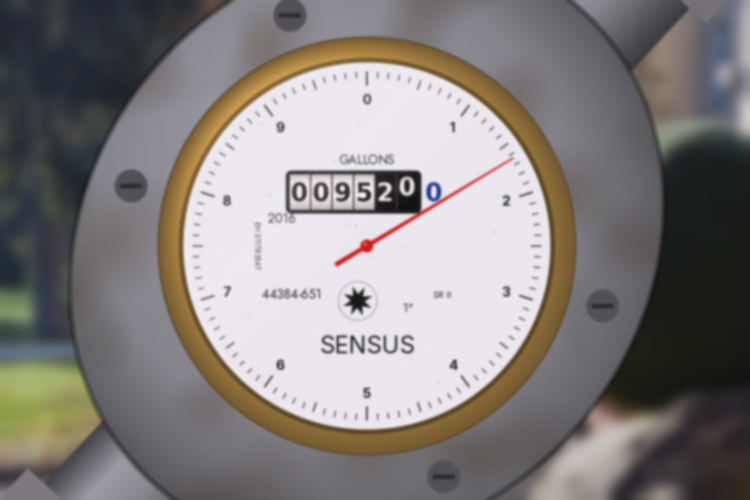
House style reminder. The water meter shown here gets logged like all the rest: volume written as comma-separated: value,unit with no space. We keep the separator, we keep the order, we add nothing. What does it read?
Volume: 95201.6,gal
